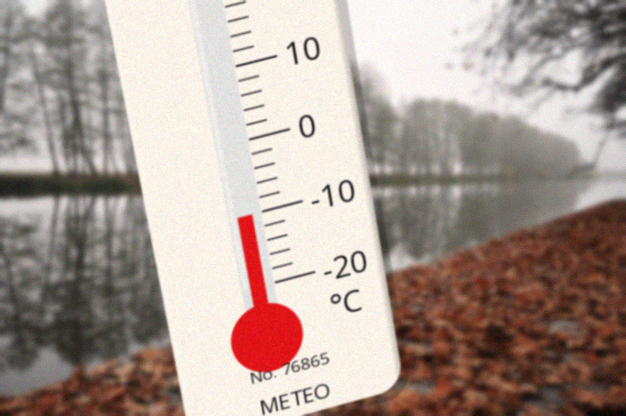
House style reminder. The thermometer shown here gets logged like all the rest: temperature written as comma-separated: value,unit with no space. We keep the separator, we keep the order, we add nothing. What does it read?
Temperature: -10,°C
